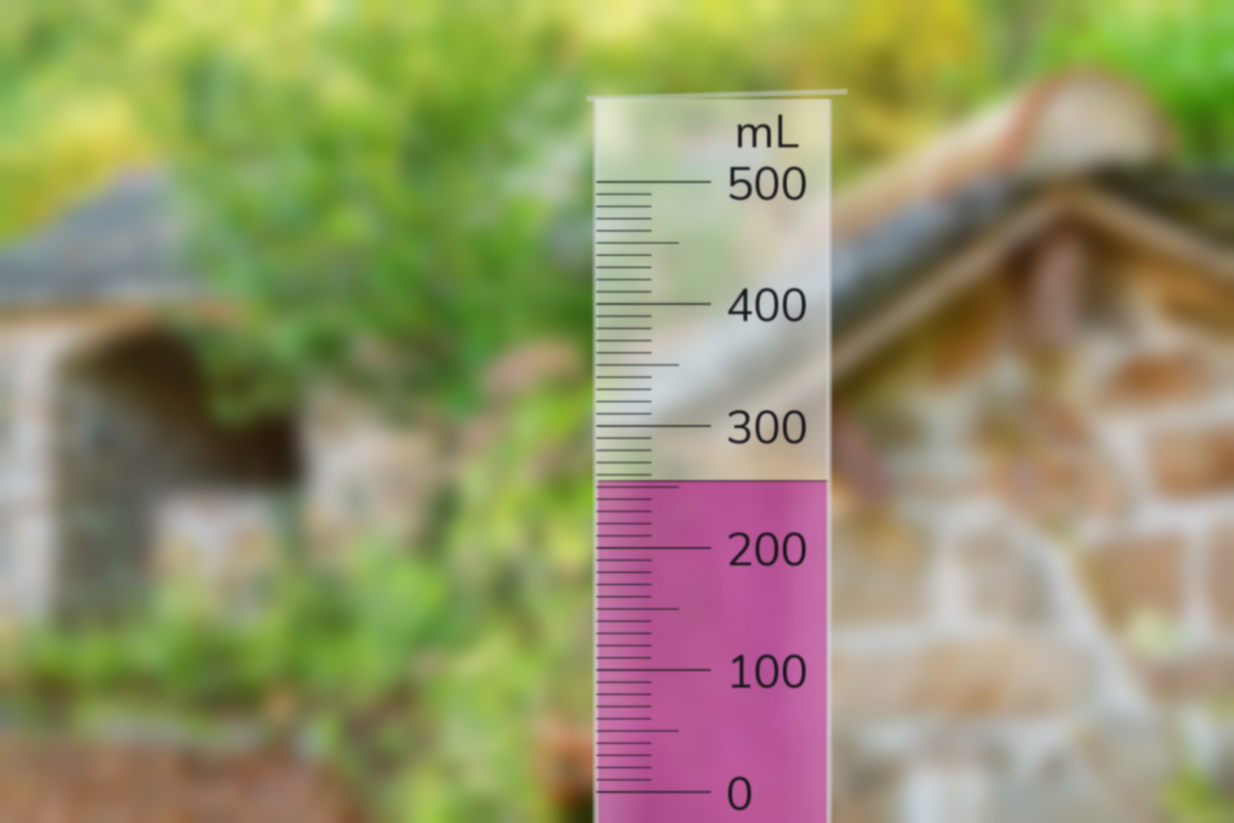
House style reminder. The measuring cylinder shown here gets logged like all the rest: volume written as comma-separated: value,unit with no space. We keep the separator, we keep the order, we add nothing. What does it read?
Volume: 255,mL
